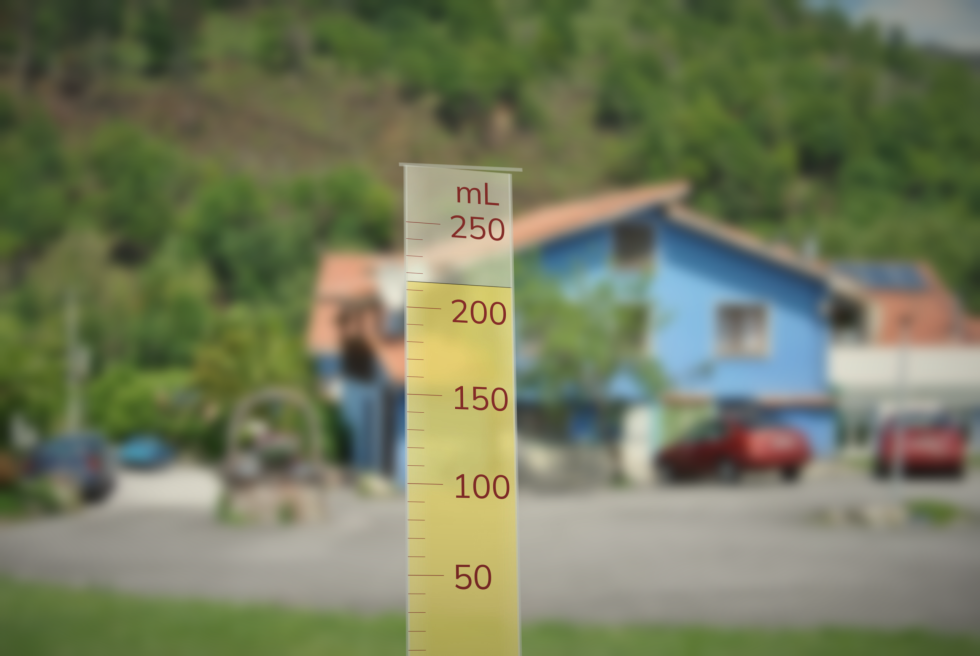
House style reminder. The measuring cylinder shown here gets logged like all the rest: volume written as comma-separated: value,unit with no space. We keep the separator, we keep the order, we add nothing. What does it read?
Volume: 215,mL
